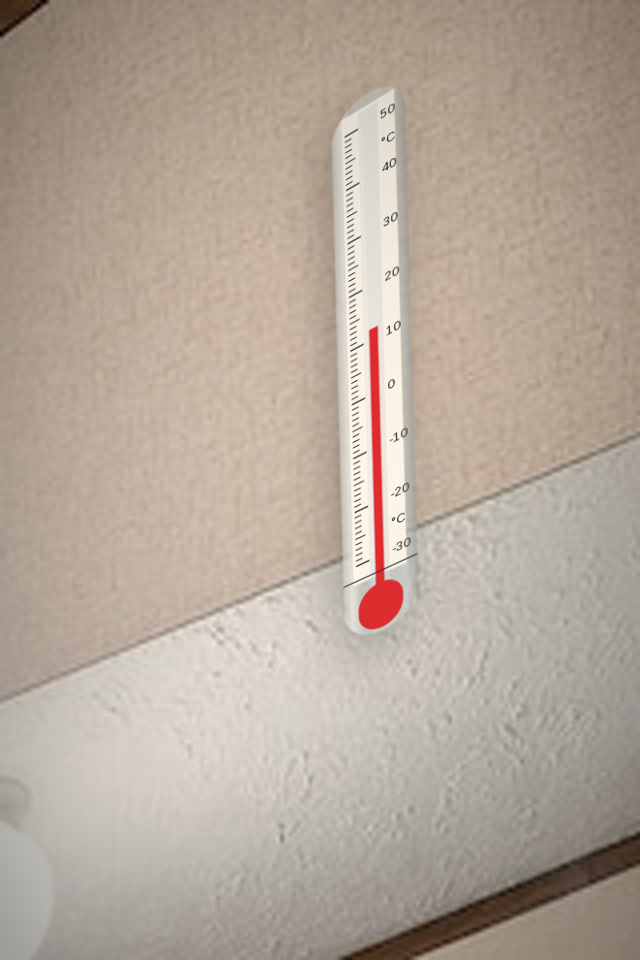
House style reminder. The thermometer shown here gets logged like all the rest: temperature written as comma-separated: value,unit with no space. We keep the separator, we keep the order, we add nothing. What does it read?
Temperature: 12,°C
